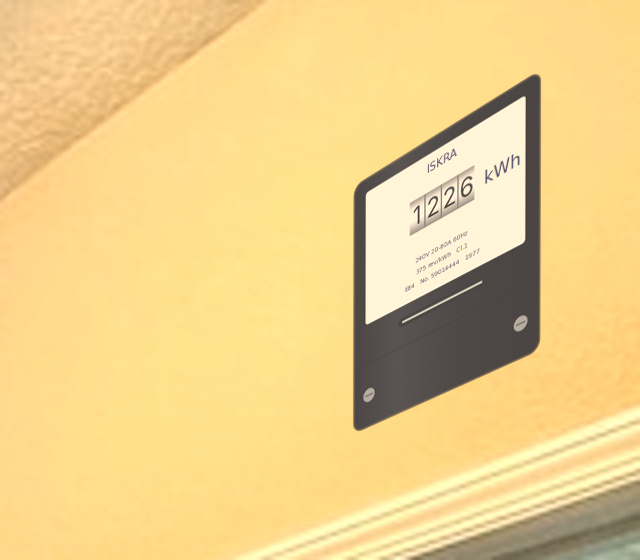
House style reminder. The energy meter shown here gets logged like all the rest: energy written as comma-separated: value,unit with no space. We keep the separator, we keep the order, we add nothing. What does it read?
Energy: 1226,kWh
